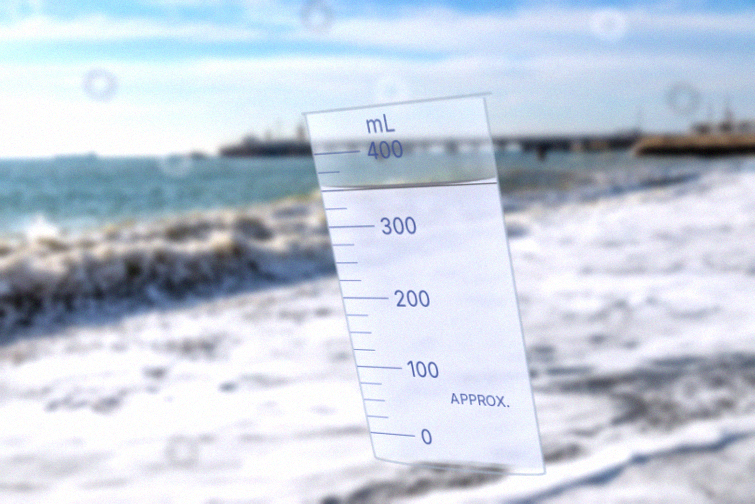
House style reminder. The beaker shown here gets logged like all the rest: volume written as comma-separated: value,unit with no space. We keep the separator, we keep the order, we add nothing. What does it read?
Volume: 350,mL
